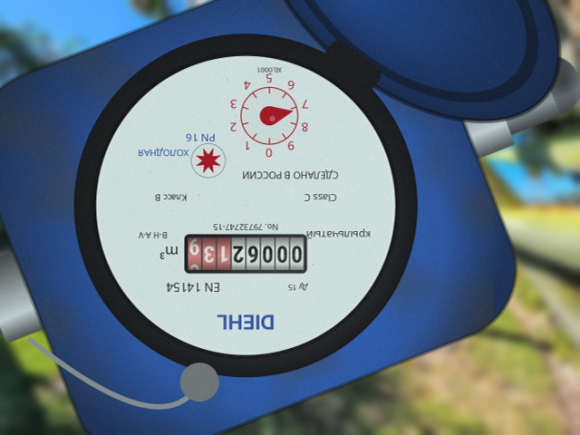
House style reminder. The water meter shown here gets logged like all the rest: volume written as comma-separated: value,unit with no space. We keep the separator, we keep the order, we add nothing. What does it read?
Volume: 62.1387,m³
